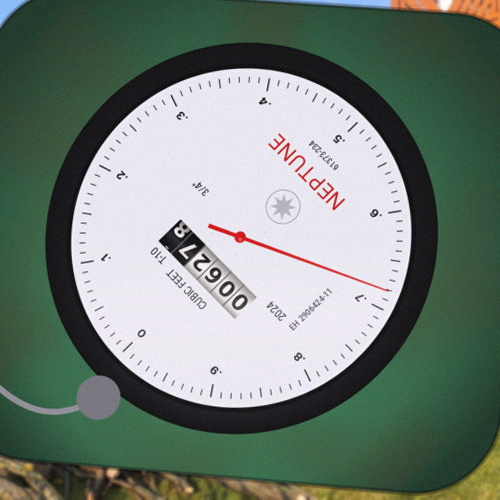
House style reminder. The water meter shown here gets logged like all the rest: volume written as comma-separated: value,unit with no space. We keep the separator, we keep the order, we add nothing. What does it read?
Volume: 6277.68,ft³
